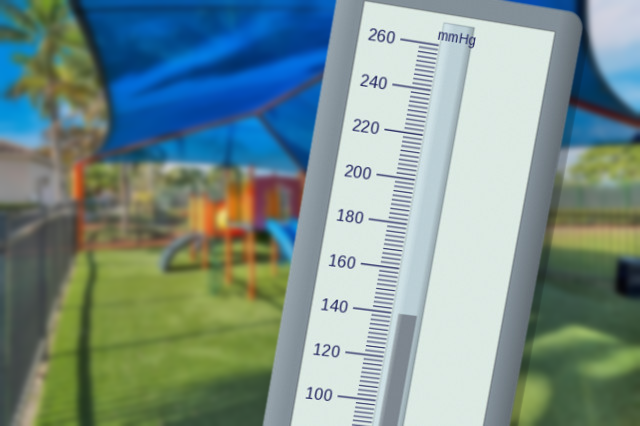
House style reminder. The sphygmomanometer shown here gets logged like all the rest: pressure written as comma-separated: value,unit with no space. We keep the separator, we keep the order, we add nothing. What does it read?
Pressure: 140,mmHg
